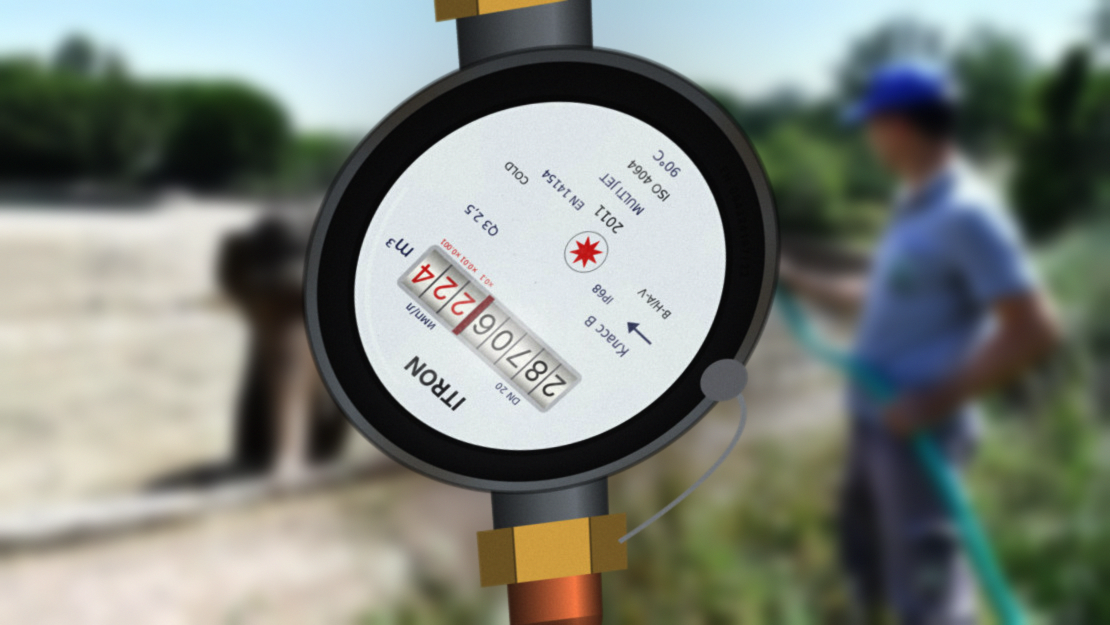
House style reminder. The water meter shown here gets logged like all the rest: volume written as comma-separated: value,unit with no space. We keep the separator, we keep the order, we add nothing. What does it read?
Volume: 28706.224,m³
